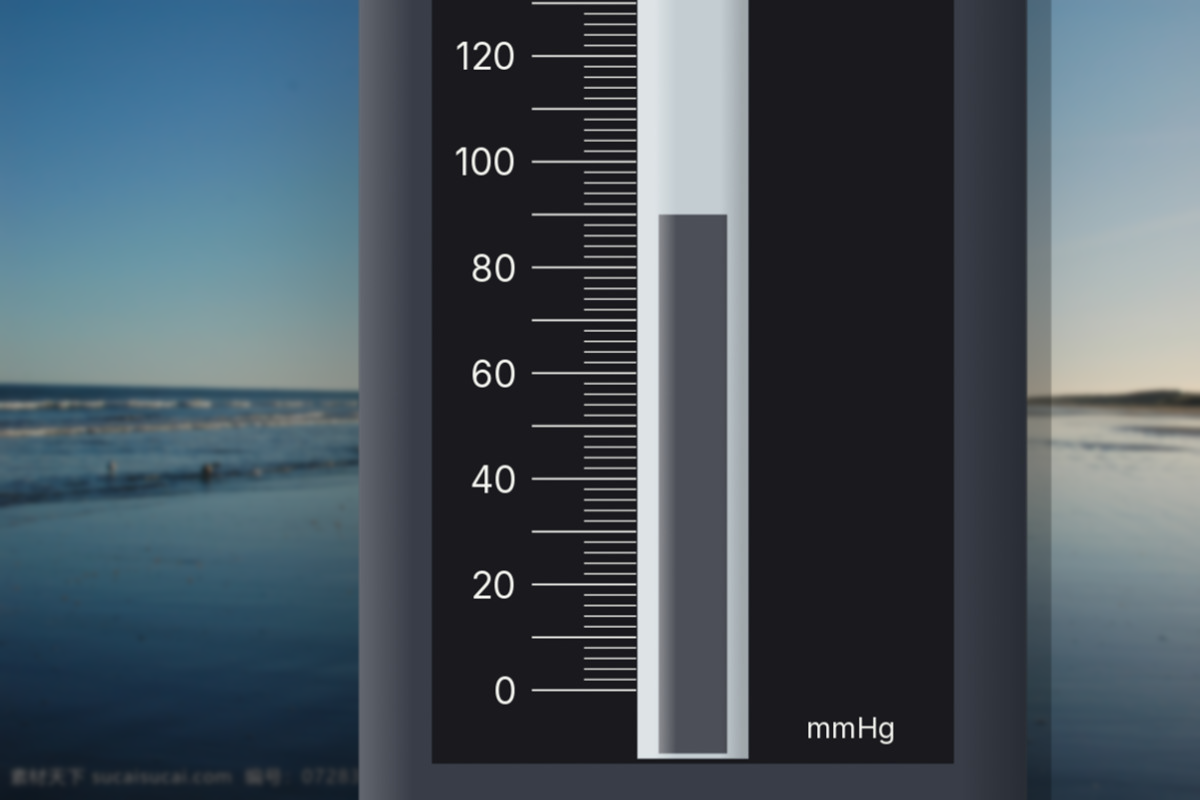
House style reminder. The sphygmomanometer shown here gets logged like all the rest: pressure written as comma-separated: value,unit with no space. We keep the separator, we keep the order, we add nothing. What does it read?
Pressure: 90,mmHg
